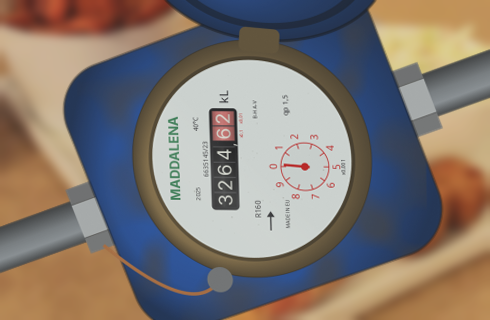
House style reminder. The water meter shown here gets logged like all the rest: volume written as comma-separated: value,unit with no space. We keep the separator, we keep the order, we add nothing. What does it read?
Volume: 3264.620,kL
